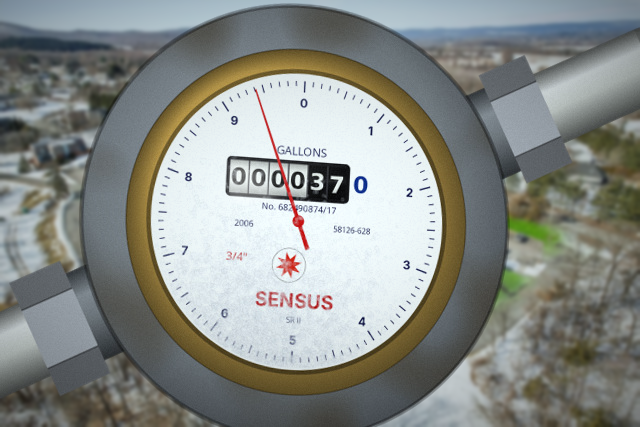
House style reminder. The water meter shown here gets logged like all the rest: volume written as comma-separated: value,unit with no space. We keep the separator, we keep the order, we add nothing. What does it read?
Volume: 369.4,gal
